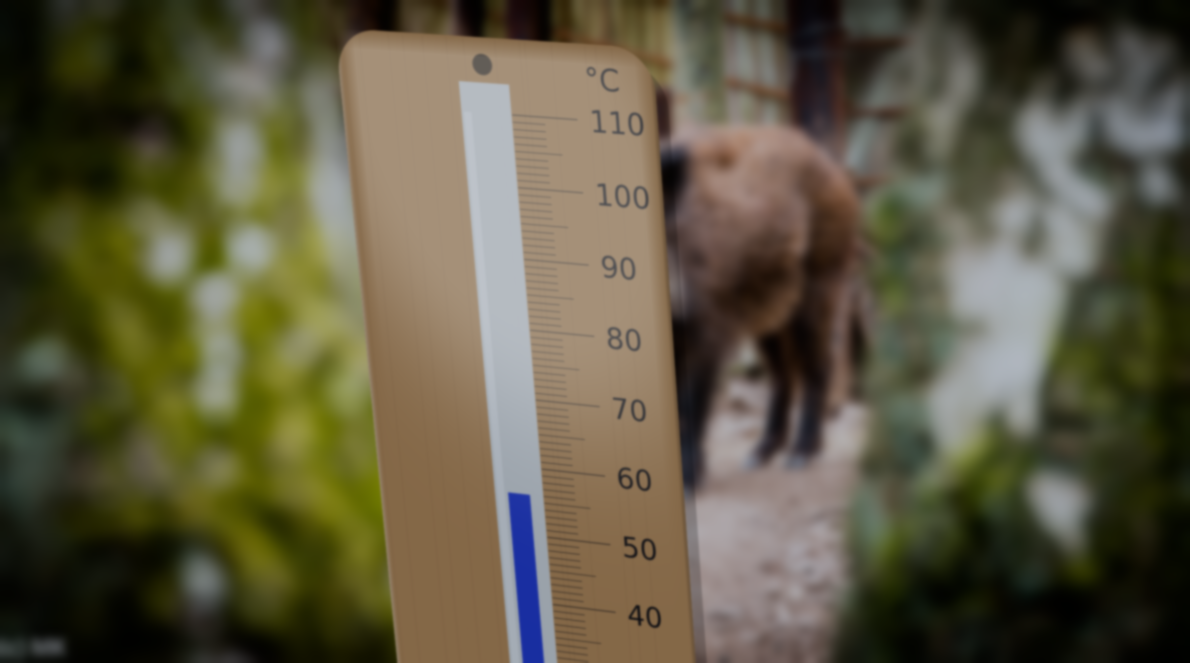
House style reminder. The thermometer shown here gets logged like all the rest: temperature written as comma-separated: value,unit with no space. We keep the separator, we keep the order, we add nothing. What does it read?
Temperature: 56,°C
